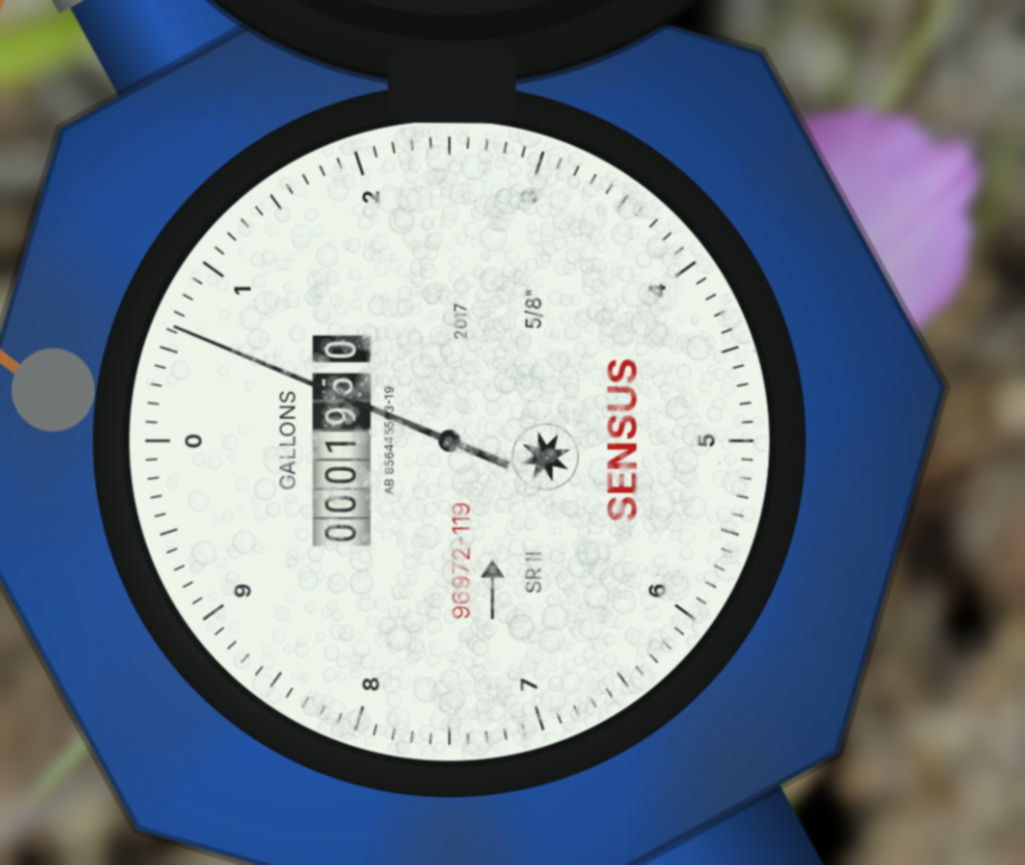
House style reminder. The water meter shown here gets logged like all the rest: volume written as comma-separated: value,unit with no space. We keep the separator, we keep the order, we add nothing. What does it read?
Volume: 1950.6,gal
